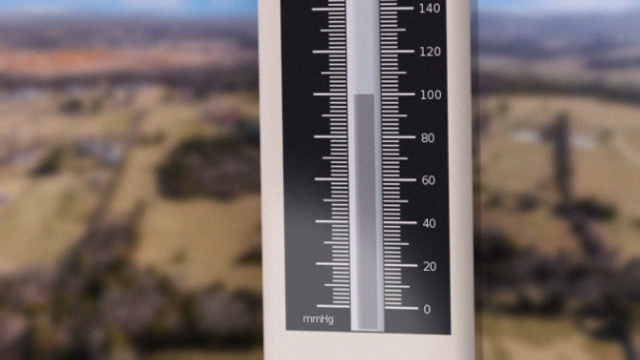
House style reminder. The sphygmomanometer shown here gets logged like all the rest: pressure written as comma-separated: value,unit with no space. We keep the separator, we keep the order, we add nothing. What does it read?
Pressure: 100,mmHg
